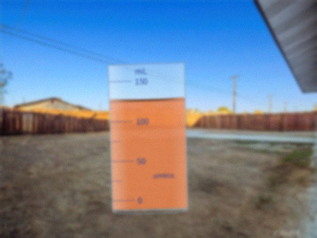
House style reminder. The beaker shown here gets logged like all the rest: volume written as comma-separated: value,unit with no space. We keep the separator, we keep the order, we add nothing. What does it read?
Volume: 125,mL
